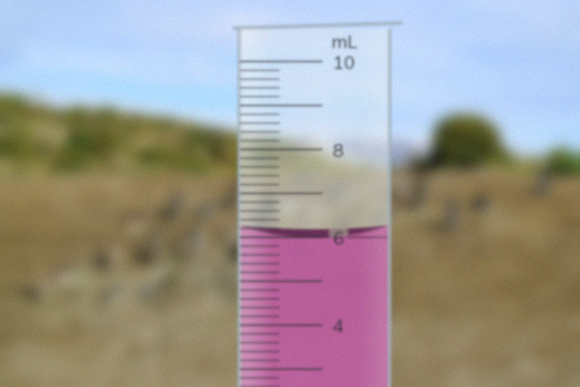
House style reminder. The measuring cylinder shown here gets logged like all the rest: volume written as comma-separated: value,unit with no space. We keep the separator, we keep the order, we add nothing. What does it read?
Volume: 6,mL
